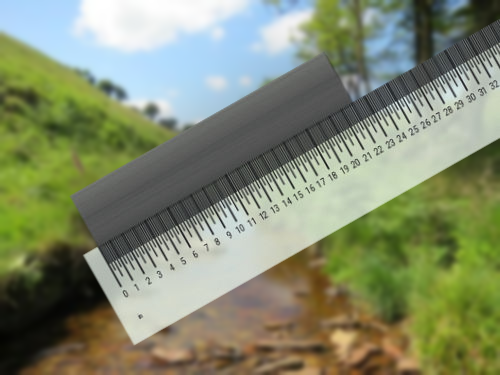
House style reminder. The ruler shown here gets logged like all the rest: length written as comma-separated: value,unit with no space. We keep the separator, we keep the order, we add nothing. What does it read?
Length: 22,in
